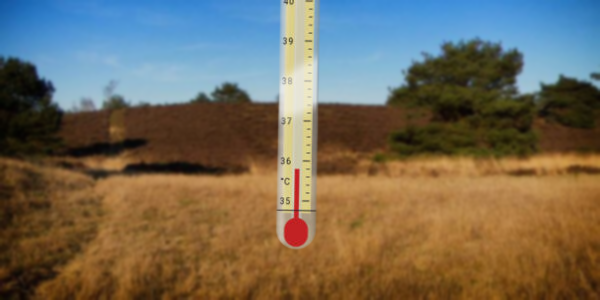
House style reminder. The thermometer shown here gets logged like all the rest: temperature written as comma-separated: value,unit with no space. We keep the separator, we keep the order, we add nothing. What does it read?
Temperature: 35.8,°C
